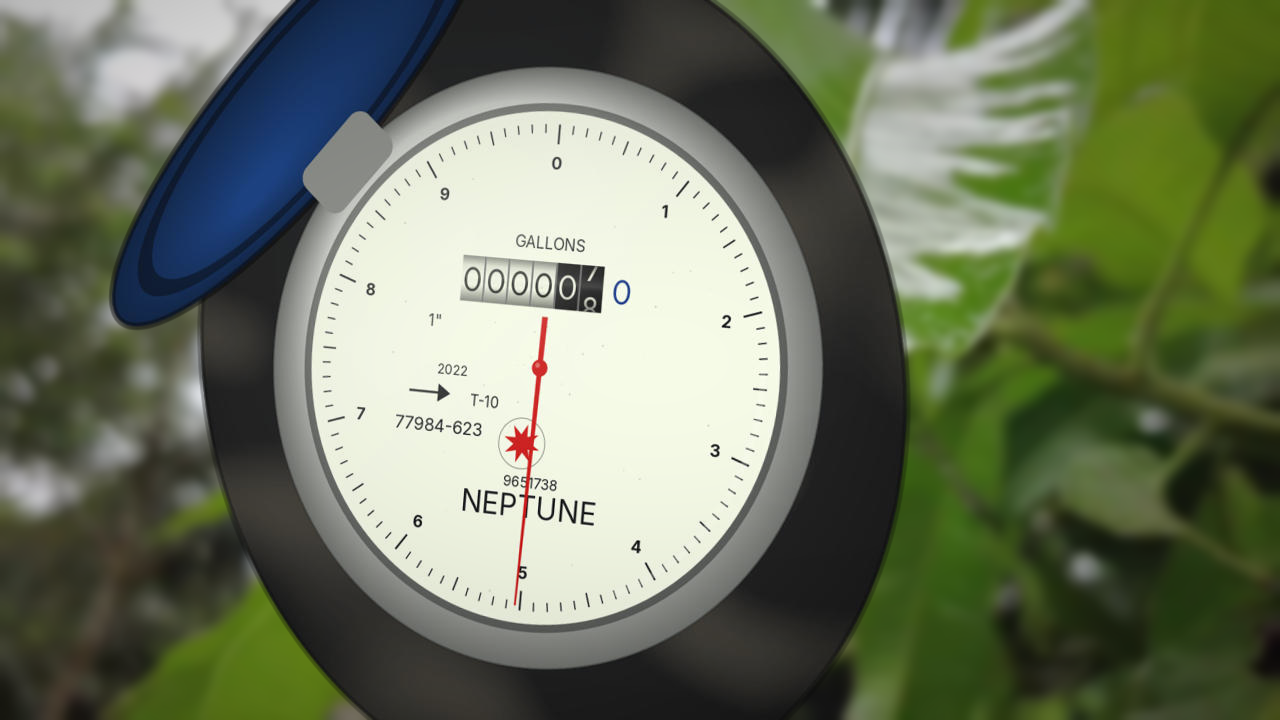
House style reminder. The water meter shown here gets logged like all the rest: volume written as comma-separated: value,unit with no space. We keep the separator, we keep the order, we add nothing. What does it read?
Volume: 75.0,gal
